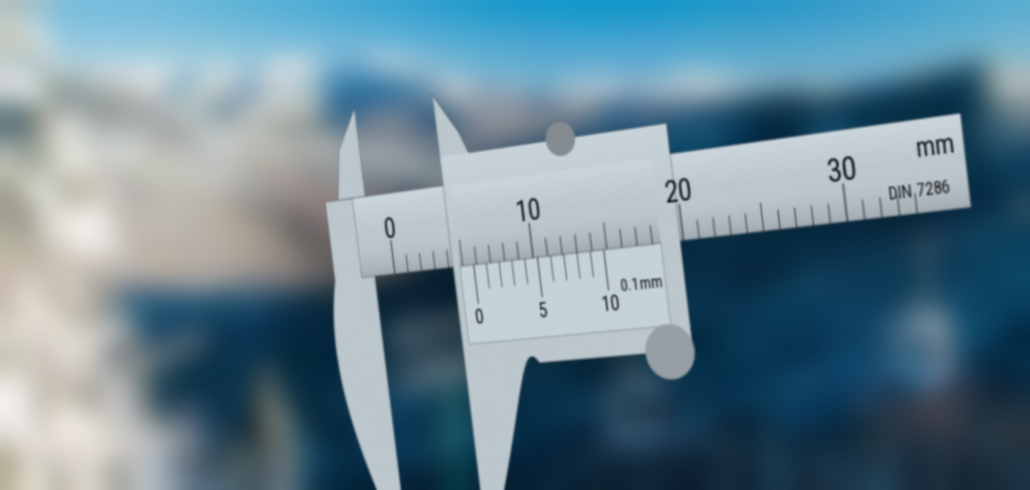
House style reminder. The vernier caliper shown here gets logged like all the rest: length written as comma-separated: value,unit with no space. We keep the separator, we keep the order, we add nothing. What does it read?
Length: 5.8,mm
